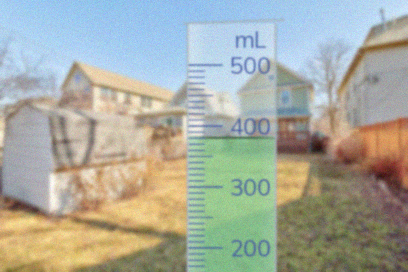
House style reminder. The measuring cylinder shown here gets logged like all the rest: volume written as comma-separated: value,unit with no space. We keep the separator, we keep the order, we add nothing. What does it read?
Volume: 380,mL
